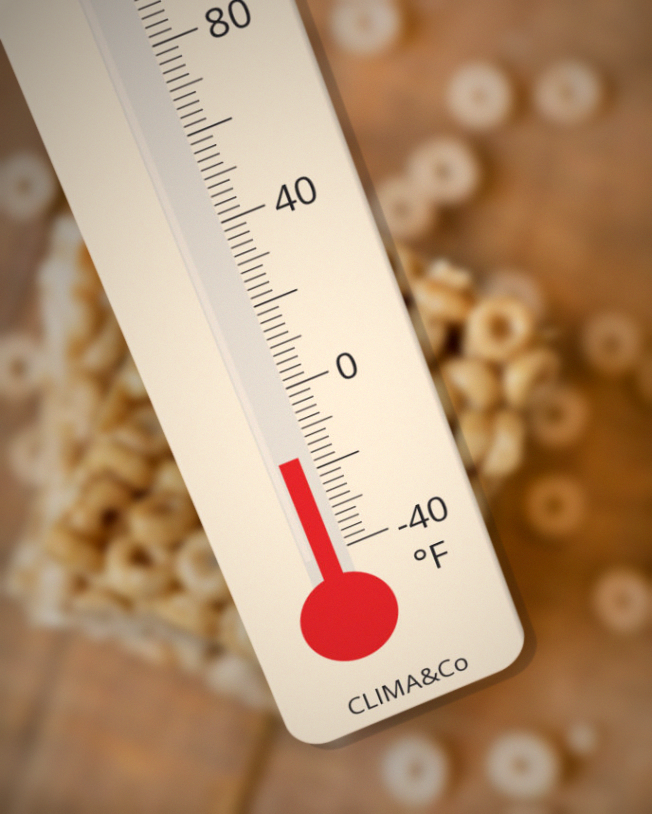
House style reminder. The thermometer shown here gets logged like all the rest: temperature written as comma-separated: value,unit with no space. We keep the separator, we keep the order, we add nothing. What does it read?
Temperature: -16,°F
